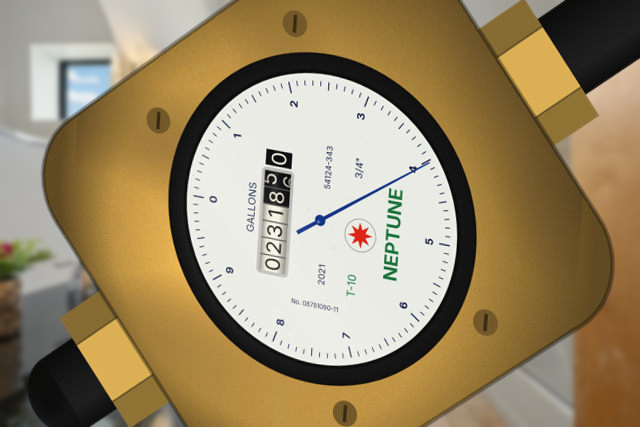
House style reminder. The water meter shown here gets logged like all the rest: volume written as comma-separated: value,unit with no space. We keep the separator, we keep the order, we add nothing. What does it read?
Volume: 231854.0,gal
